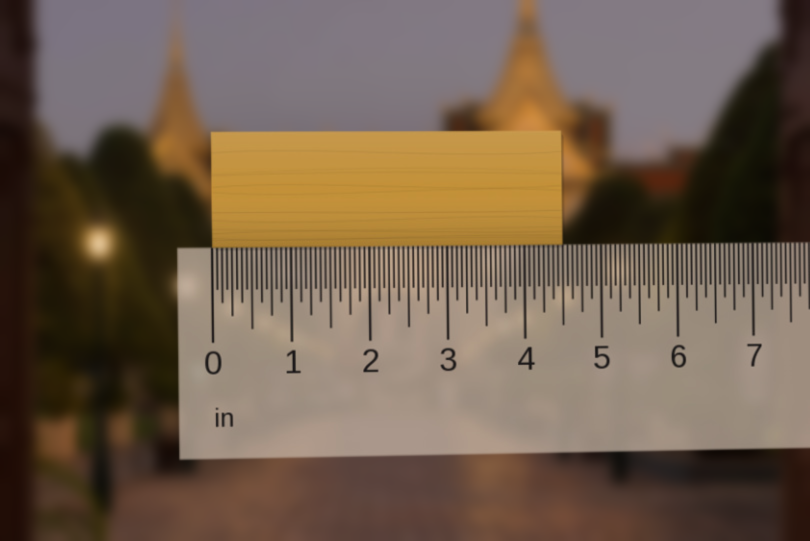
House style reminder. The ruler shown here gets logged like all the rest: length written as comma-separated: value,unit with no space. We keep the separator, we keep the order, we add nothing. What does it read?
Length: 4.5,in
